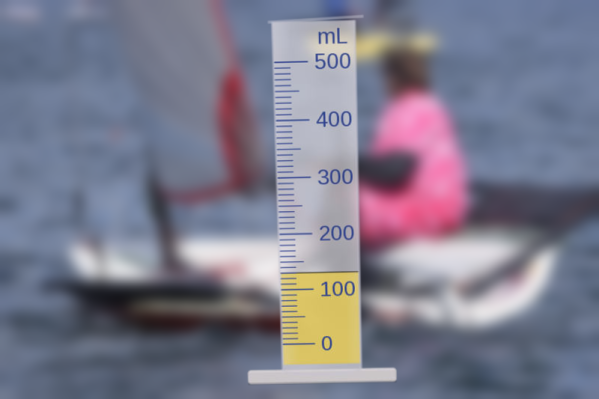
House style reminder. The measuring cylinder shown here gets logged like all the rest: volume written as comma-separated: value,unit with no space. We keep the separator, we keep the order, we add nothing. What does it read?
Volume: 130,mL
